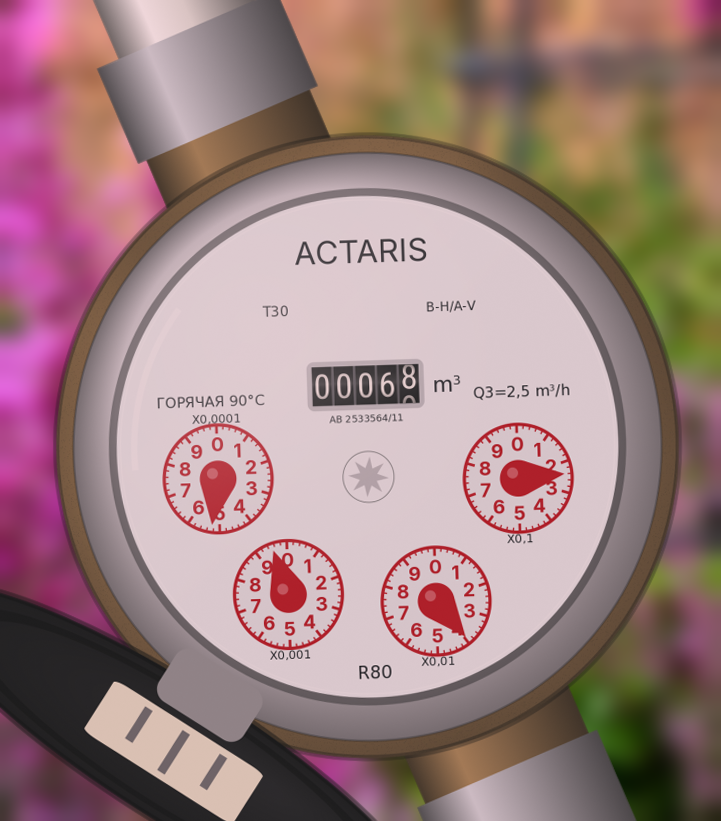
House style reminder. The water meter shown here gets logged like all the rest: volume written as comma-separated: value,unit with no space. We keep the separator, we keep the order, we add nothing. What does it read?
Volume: 68.2395,m³
